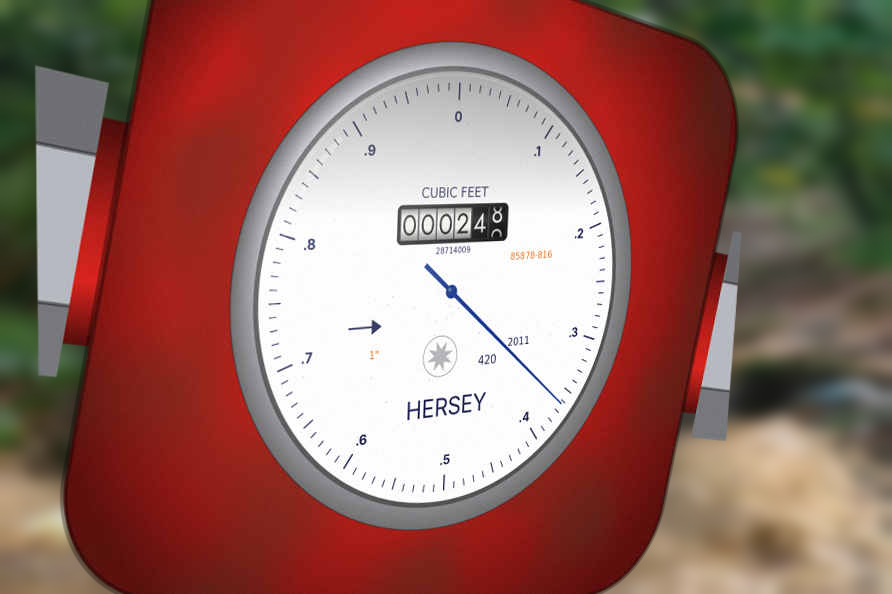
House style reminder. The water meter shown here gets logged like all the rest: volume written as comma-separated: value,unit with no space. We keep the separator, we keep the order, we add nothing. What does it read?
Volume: 248.36,ft³
